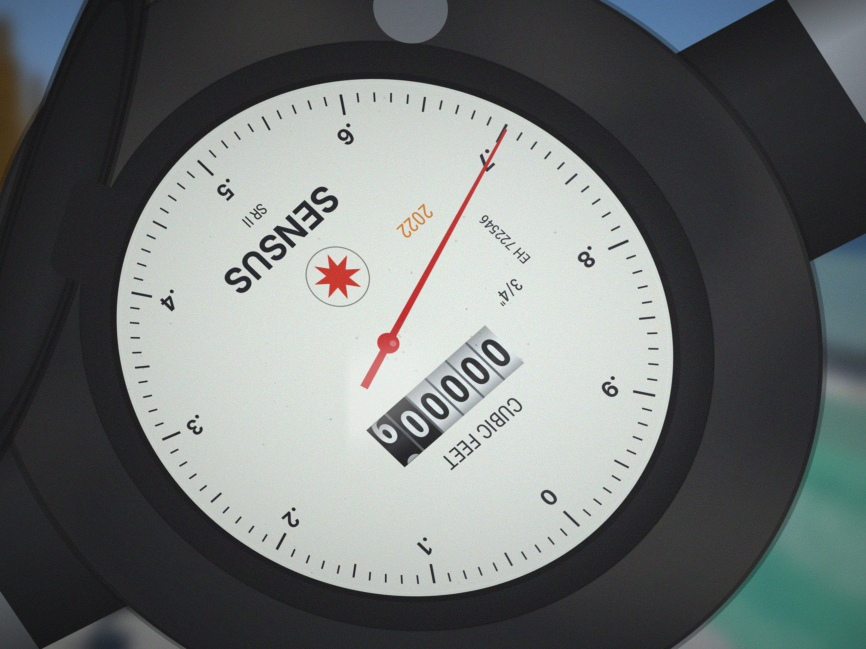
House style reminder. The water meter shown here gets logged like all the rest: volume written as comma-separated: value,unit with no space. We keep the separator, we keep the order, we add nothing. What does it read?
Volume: 8.70,ft³
